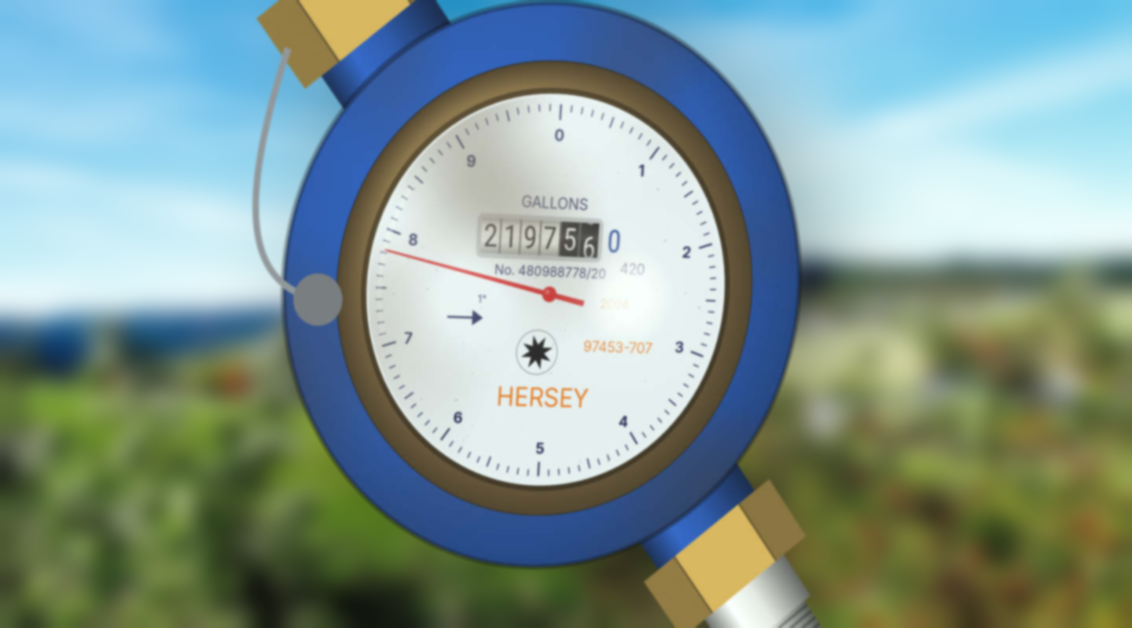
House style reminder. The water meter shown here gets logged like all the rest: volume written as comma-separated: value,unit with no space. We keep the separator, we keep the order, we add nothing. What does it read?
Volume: 2197557.8,gal
